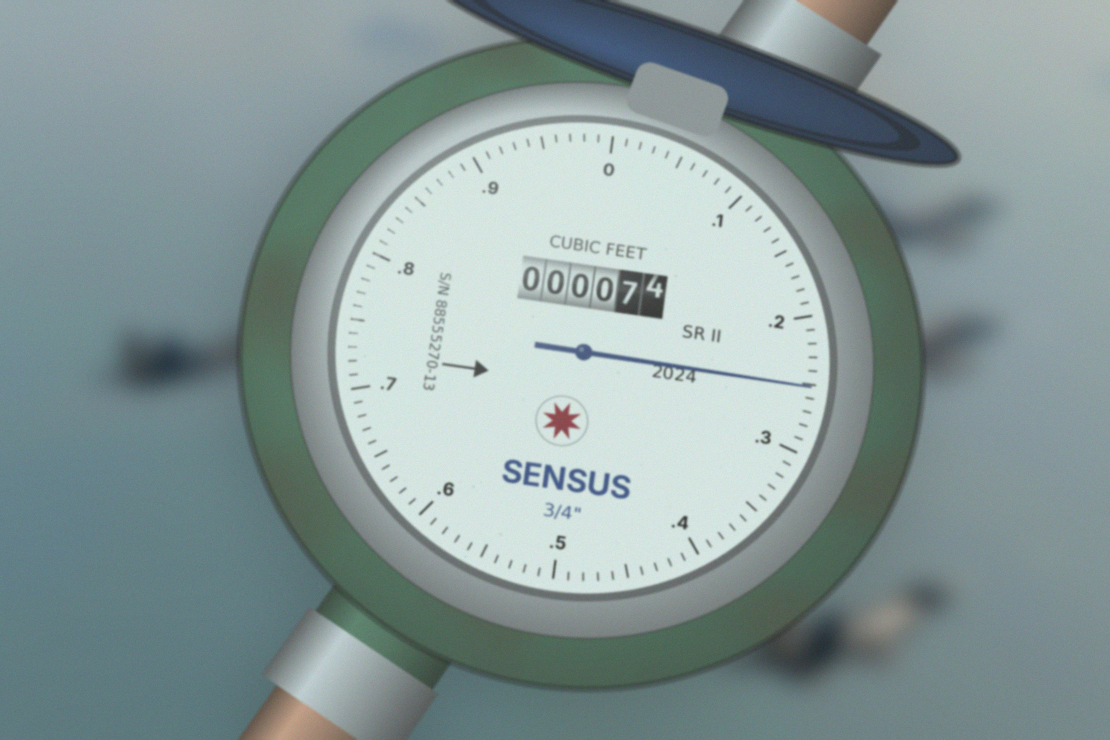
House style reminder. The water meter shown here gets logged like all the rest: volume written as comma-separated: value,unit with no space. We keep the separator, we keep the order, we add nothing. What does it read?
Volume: 74.25,ft³
